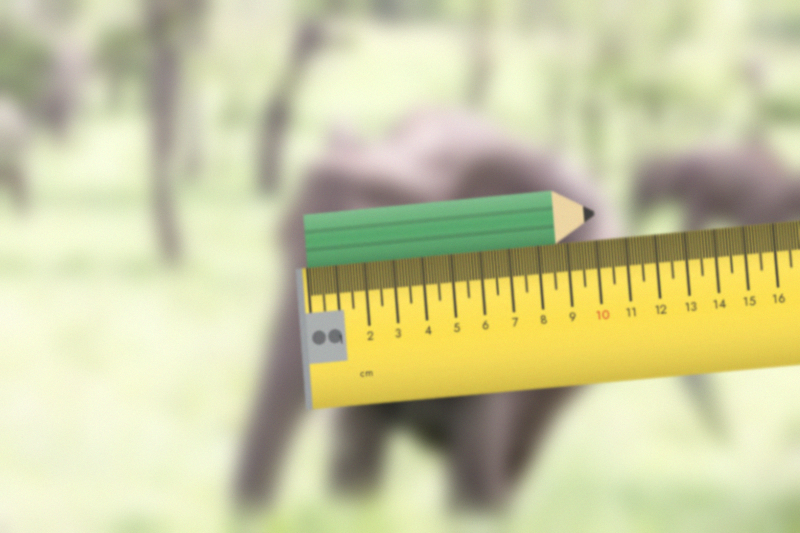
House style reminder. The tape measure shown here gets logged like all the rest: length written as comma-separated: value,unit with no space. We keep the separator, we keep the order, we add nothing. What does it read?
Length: 10,cm
